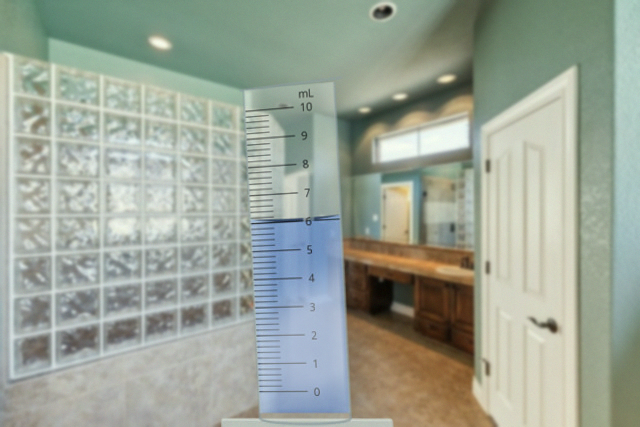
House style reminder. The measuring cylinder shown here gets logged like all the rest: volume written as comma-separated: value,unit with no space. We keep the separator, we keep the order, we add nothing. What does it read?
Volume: 6,mL
